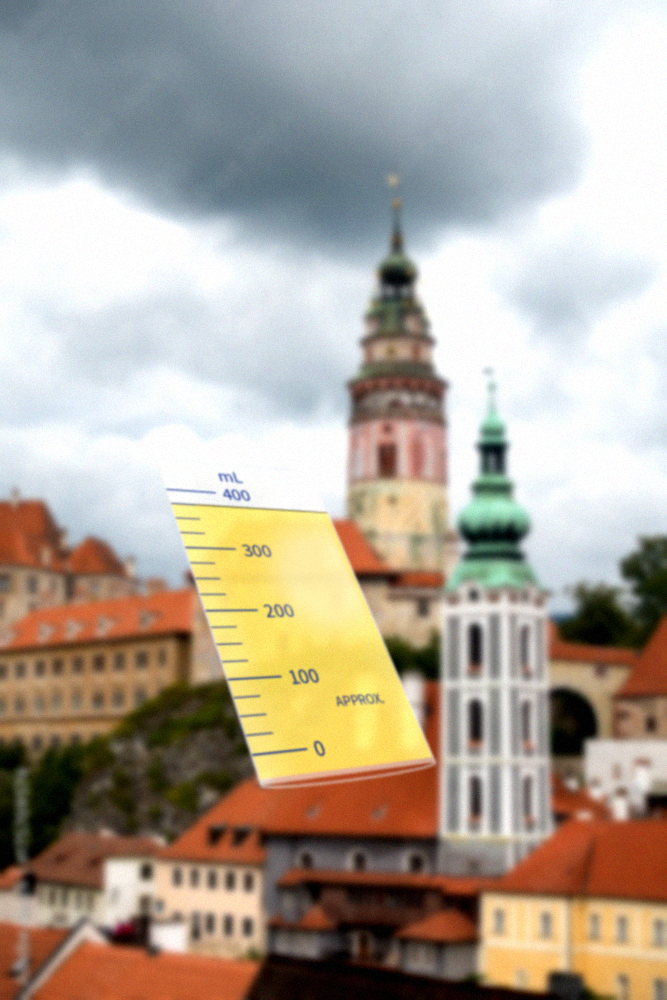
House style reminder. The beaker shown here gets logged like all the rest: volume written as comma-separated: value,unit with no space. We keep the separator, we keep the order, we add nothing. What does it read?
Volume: 375,mL
